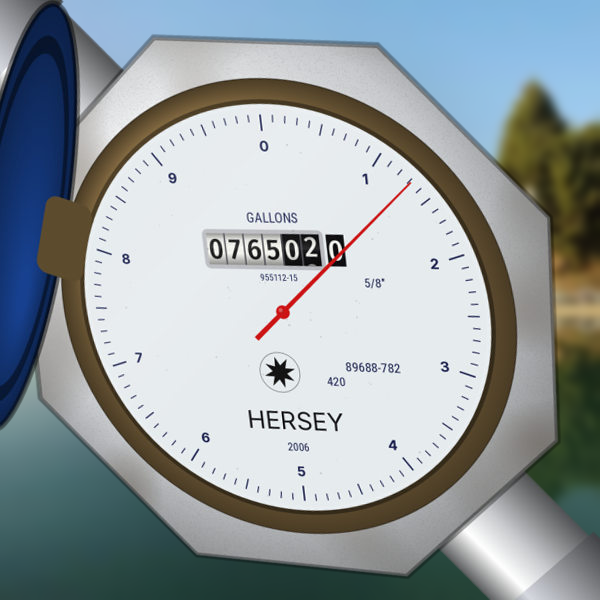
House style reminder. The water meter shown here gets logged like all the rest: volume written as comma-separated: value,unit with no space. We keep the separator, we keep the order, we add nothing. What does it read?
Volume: 765021.3,gal
